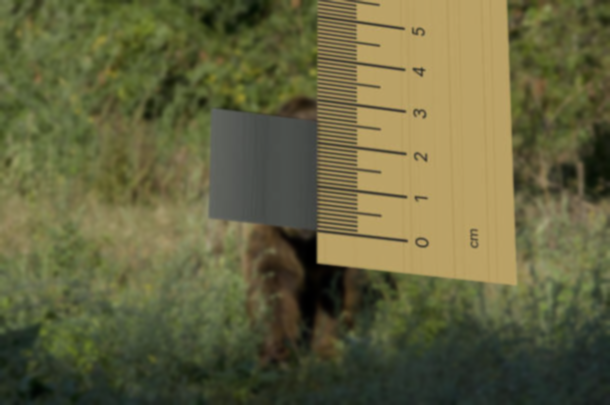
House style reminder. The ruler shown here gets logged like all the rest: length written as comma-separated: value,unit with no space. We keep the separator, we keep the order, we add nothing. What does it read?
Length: 2.5,cm
